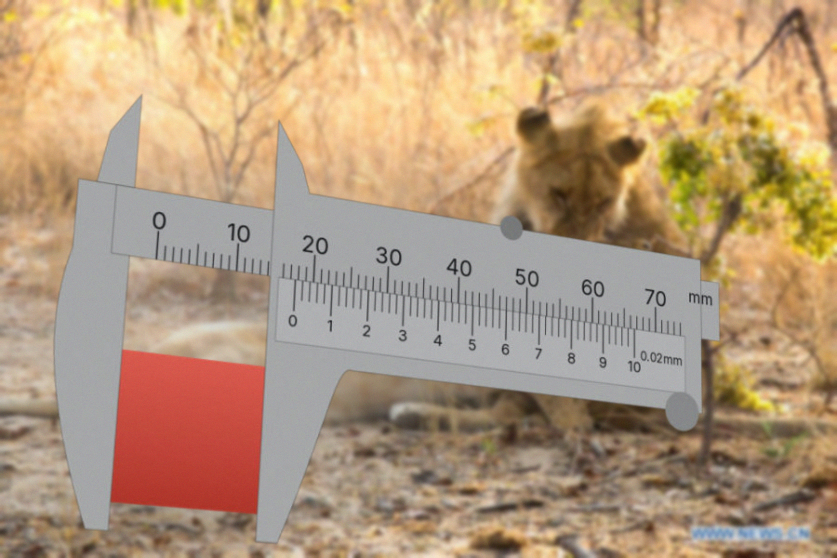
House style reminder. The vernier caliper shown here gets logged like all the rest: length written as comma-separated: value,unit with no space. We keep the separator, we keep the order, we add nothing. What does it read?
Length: 17.6,mm
